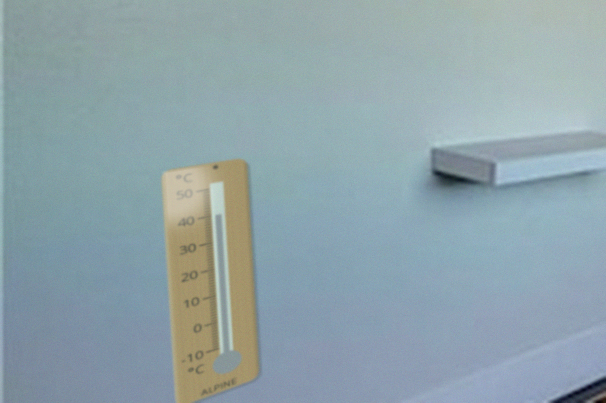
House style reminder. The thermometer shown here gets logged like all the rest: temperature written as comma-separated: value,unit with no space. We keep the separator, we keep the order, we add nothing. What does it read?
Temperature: 40,°C
